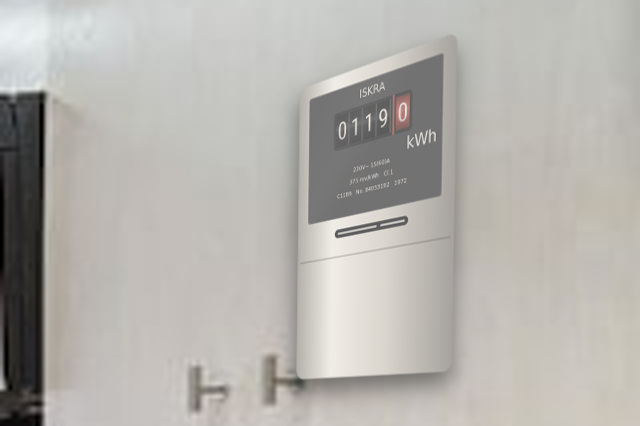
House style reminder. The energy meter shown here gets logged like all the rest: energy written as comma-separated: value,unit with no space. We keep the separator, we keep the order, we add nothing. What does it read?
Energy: 119.0,kWh
